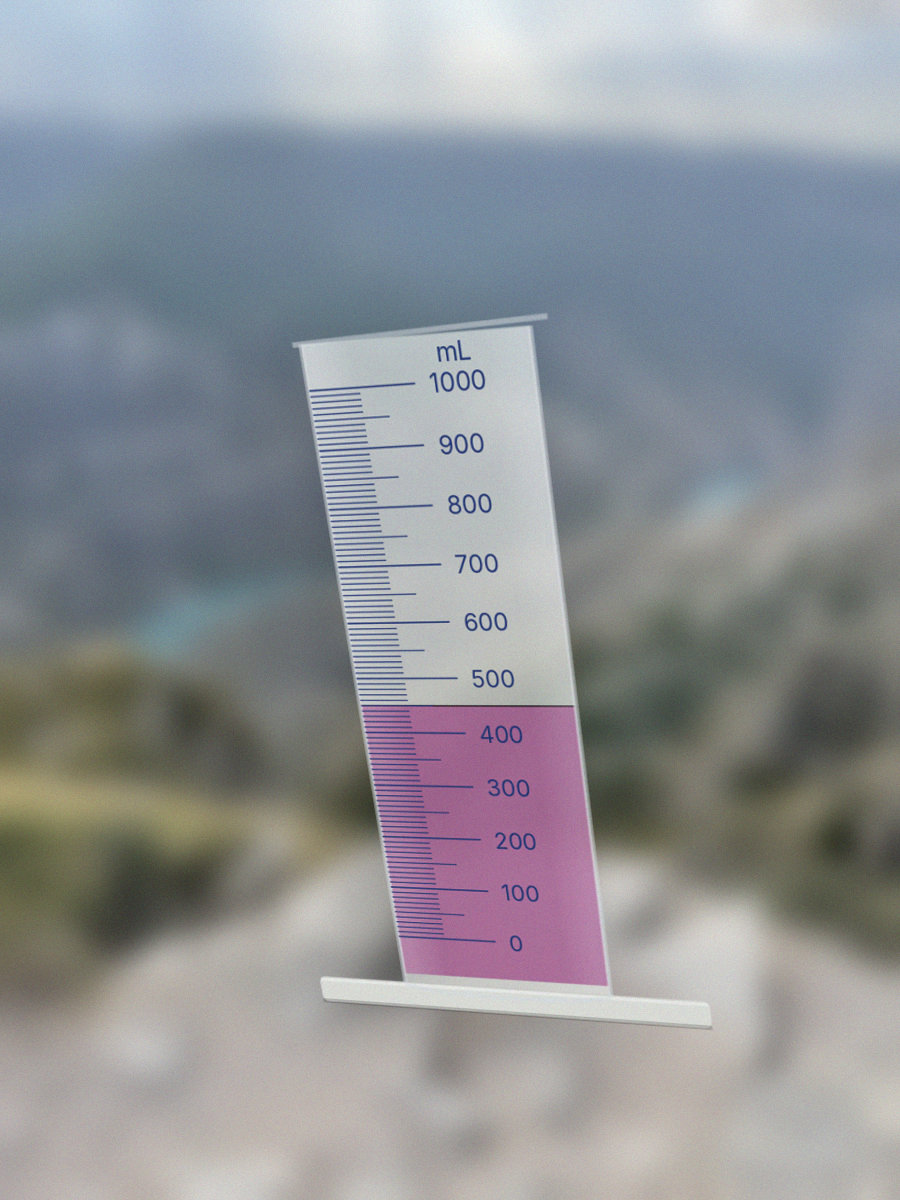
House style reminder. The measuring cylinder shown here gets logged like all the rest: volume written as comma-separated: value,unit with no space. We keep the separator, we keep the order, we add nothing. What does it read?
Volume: 450,mL
